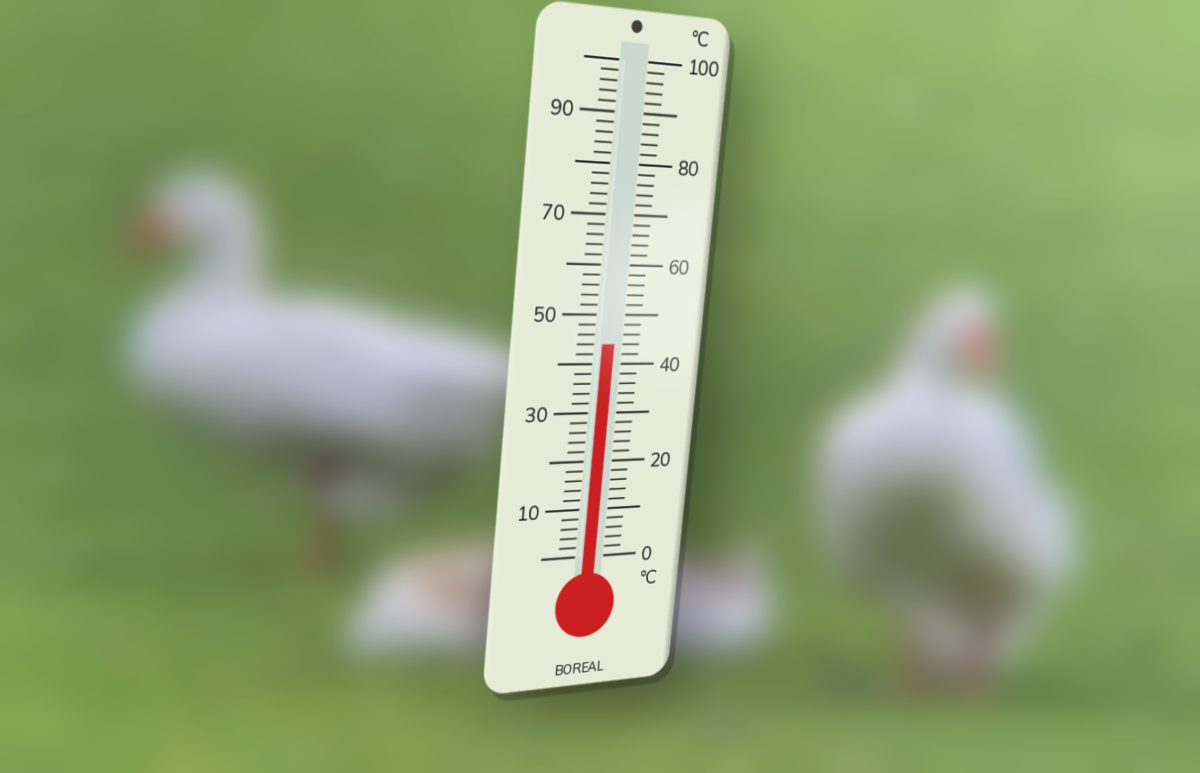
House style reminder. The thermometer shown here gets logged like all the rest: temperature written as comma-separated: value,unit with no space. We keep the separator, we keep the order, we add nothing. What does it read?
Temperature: 44,°C
